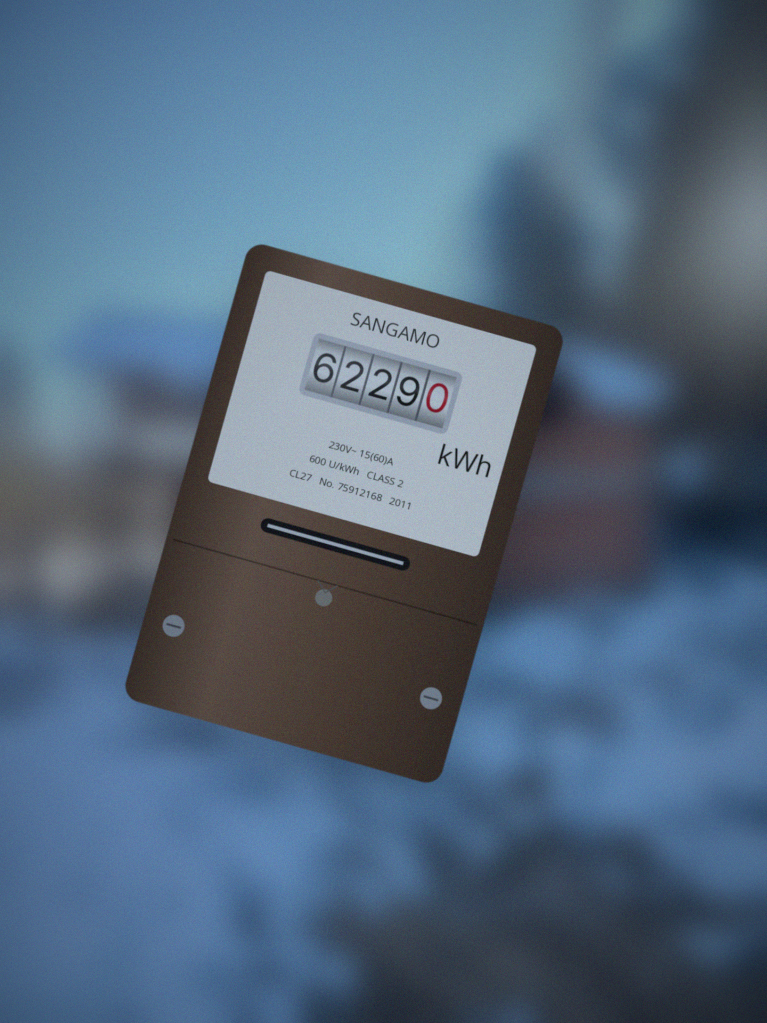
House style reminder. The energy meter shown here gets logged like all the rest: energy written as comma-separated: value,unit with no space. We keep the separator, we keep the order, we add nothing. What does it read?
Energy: 6229.0,kWh
